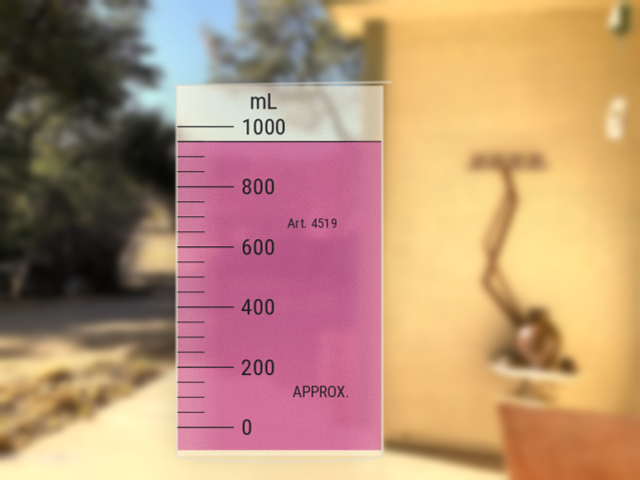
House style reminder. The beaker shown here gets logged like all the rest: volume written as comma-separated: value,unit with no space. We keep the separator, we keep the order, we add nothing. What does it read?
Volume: 950,mL
